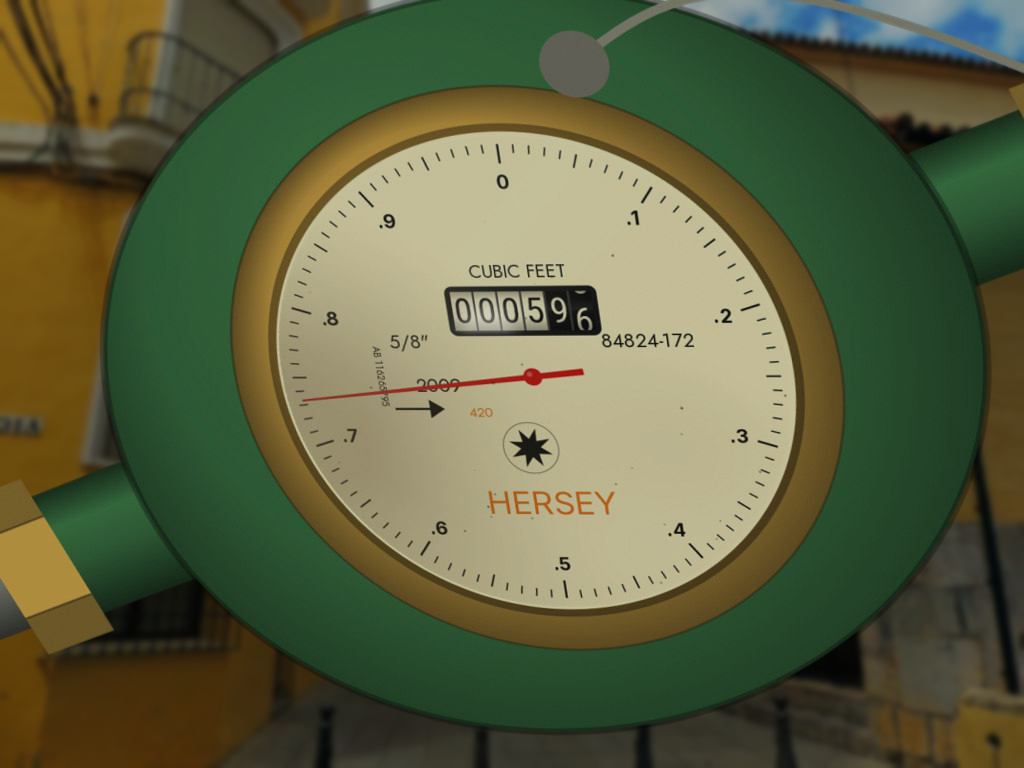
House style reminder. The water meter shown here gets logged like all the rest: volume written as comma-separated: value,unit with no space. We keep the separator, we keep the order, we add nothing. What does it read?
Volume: 595.73,ft³
